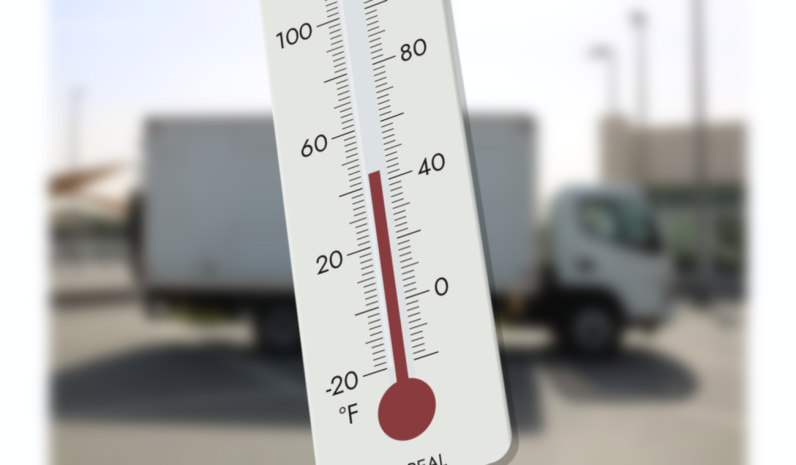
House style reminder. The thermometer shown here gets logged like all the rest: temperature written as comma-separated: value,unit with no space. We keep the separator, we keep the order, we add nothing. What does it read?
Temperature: 44,°F
